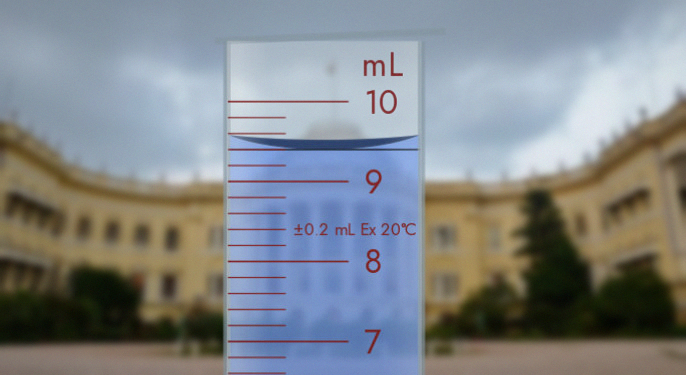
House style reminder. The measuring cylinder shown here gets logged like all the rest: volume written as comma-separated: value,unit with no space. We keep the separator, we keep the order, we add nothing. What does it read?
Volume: 9.4,mL
